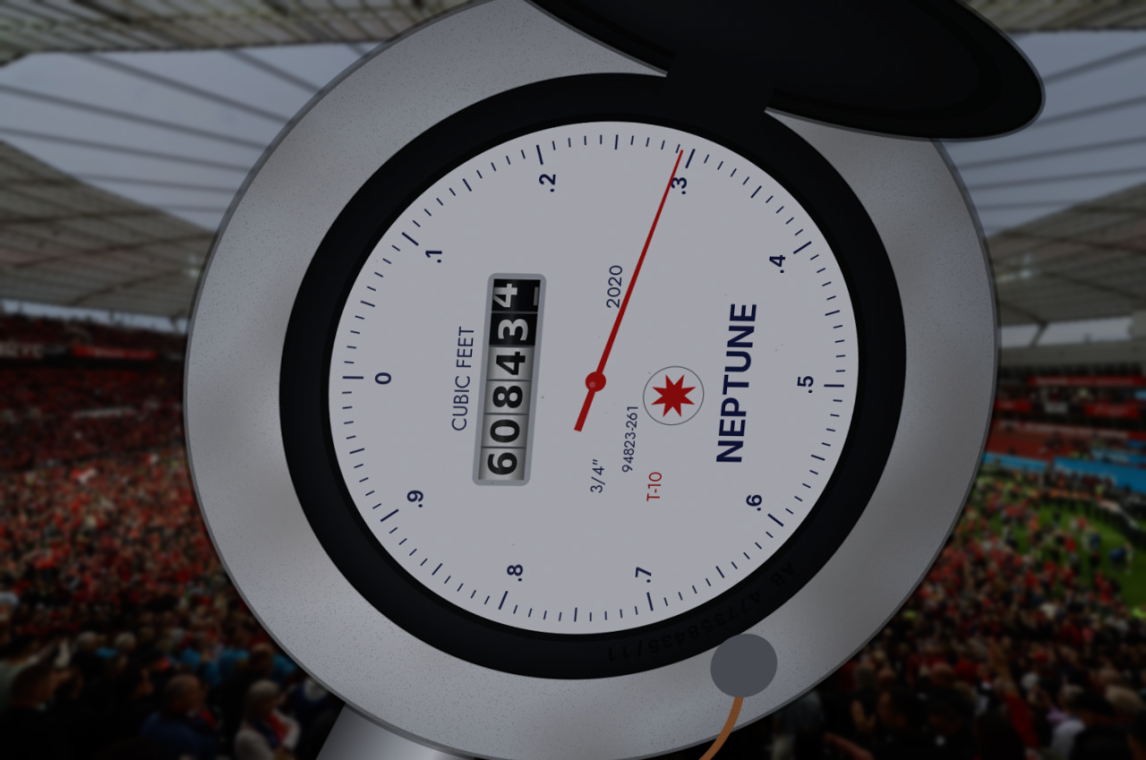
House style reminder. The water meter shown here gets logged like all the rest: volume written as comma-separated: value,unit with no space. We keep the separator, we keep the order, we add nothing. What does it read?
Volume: 608434.29,ft³
